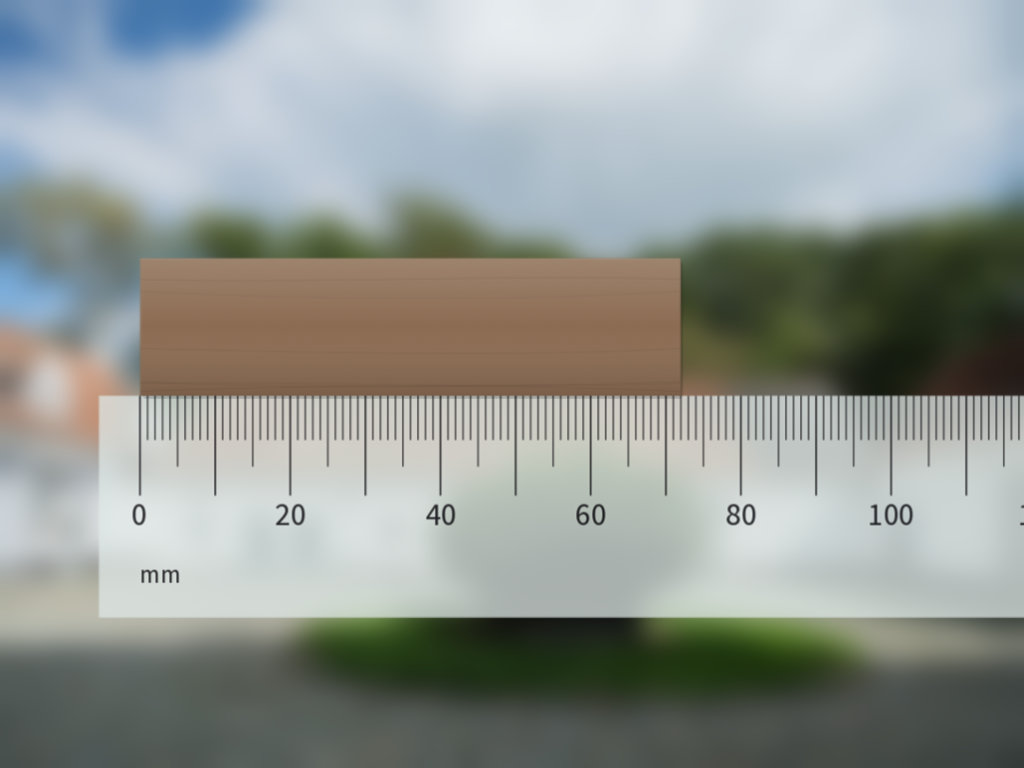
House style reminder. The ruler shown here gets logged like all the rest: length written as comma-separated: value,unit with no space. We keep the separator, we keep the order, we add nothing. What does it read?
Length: 72,mm
